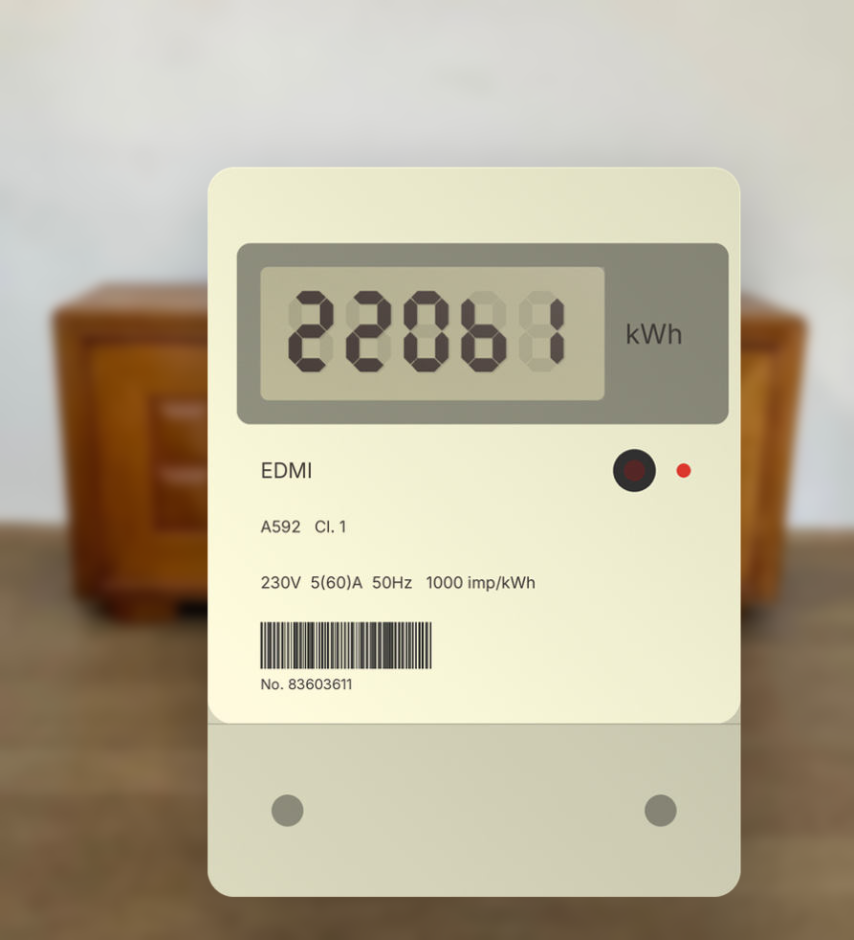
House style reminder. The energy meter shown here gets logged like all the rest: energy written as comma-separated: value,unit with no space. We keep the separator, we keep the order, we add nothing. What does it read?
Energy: 22061,kWh
